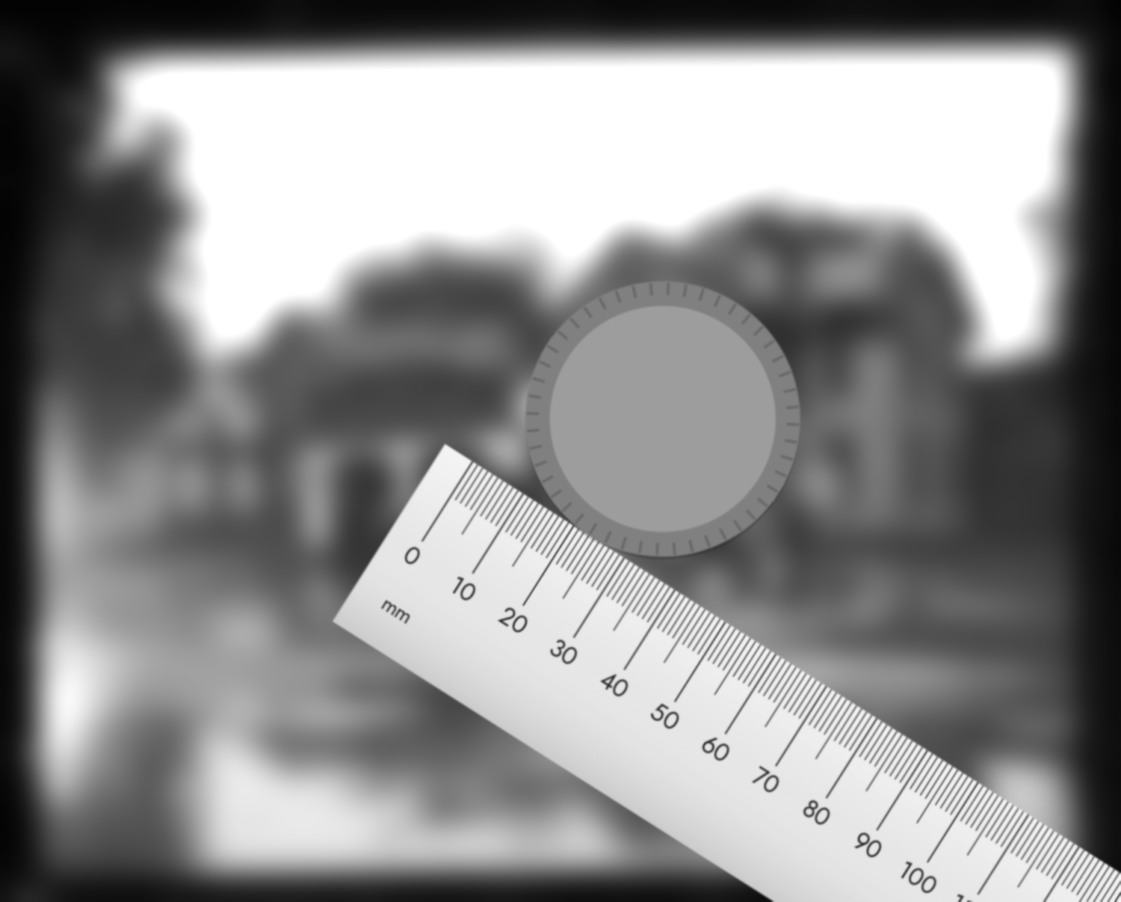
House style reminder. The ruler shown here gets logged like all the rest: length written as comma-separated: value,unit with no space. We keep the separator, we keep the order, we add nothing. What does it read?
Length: 46,mm
